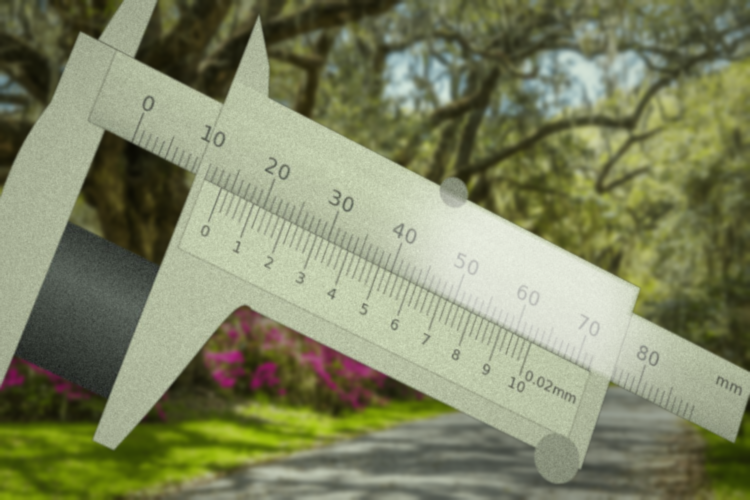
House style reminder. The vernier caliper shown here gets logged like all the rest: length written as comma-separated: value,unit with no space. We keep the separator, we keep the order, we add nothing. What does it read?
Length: 13.6,mm
